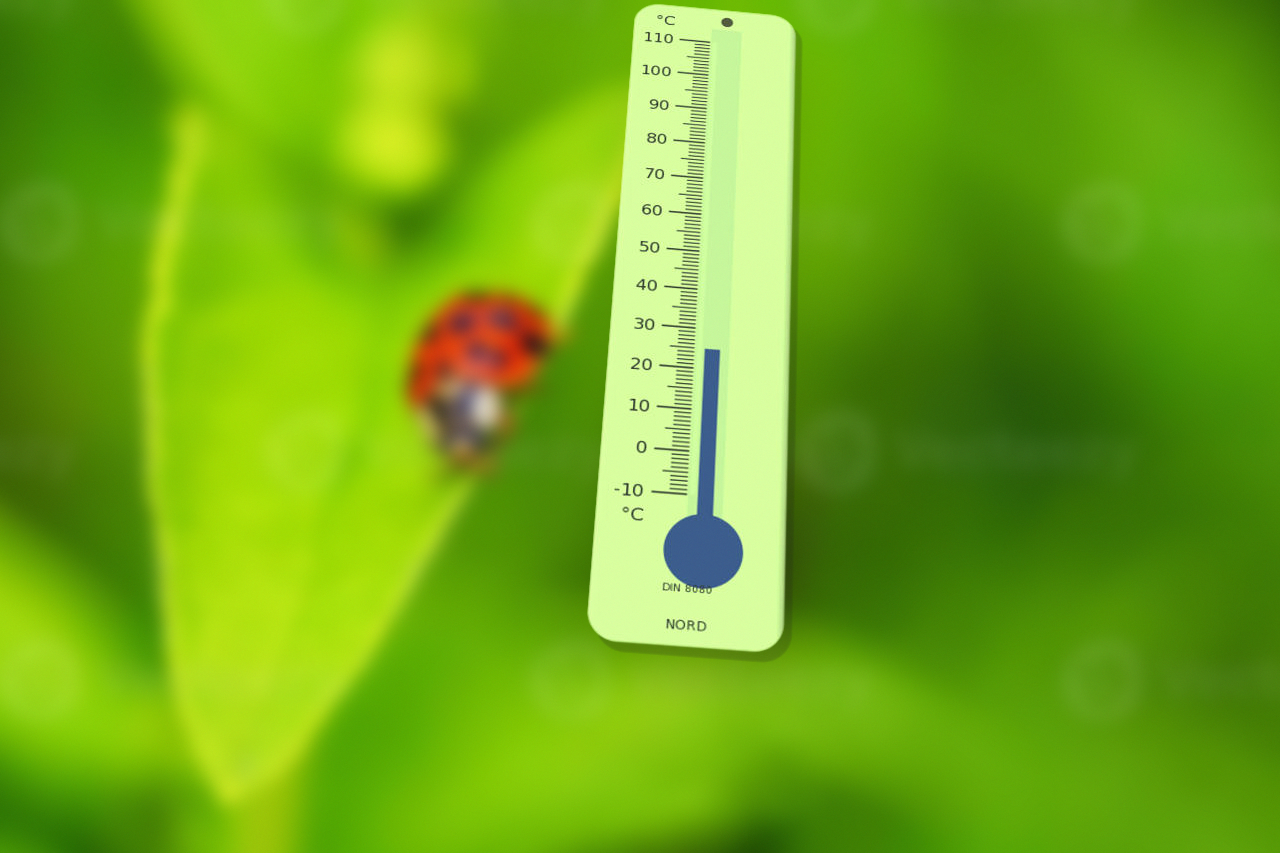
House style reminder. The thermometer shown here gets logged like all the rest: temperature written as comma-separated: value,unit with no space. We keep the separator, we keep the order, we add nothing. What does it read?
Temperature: 25,°C
